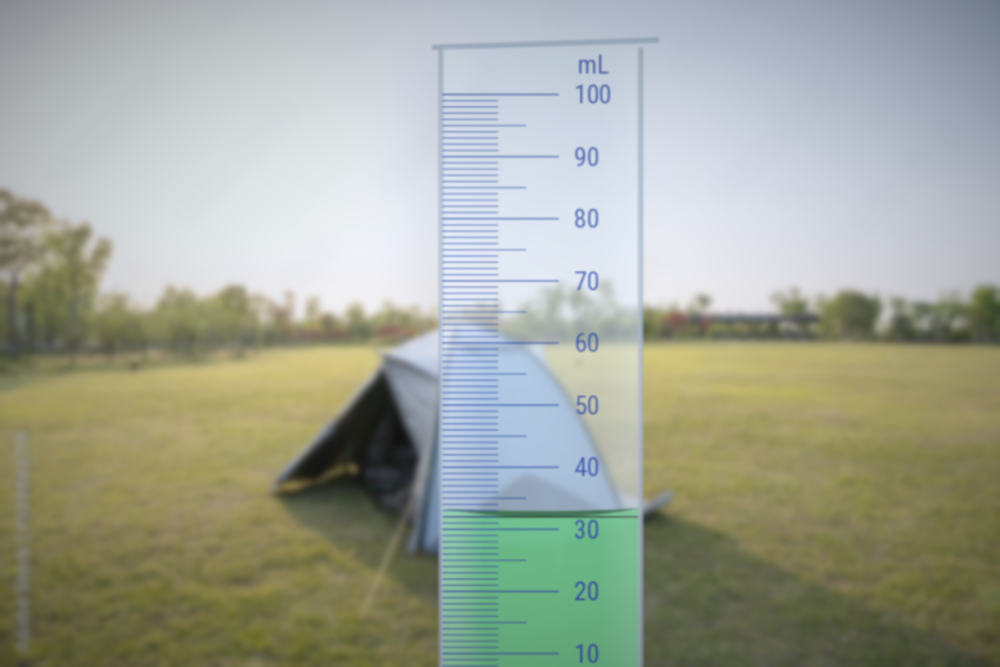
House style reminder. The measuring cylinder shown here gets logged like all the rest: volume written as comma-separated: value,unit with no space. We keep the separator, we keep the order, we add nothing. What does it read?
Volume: 32,mL
